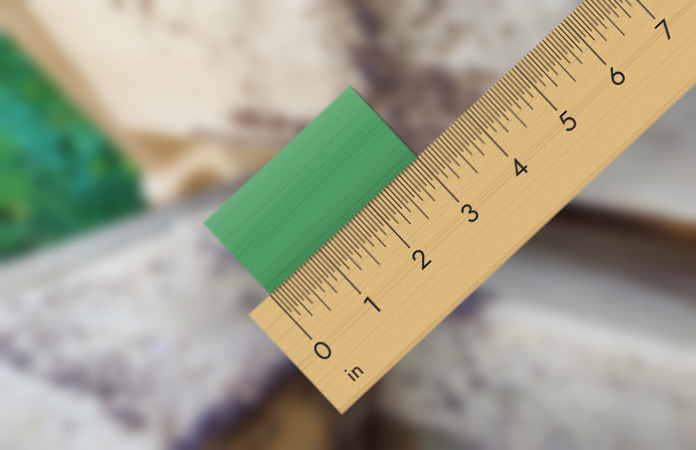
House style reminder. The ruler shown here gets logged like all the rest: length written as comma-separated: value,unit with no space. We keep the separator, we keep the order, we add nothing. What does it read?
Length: 3,in
